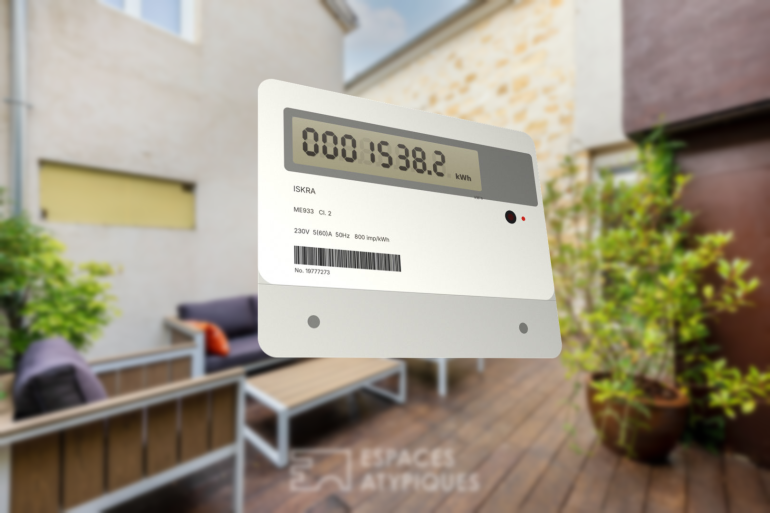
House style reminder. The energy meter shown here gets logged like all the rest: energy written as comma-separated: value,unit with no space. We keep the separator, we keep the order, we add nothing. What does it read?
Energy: 1538.2,kWh
